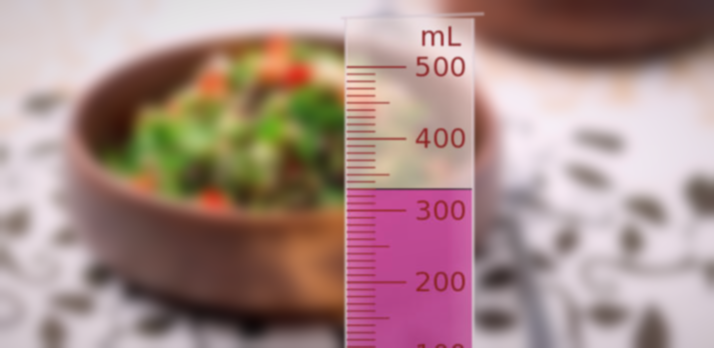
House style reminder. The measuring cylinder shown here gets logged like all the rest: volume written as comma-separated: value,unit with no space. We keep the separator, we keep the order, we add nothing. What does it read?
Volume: 330,mL
